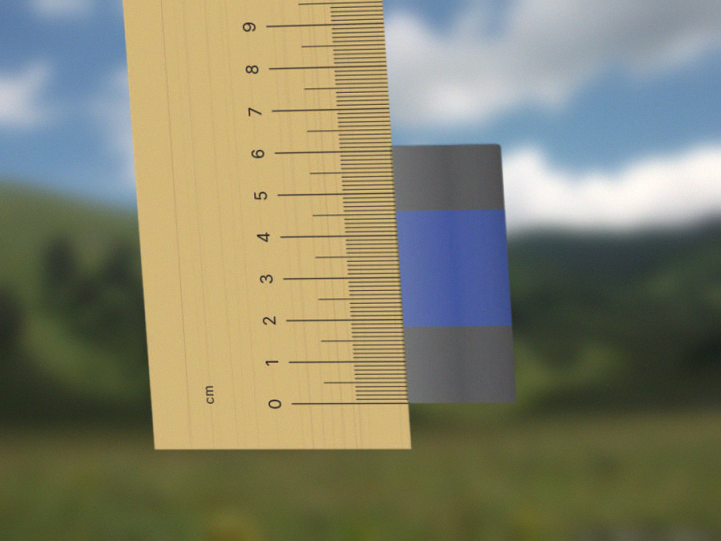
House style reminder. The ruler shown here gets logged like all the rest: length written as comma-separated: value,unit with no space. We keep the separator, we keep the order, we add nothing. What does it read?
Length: 6.1,cm
